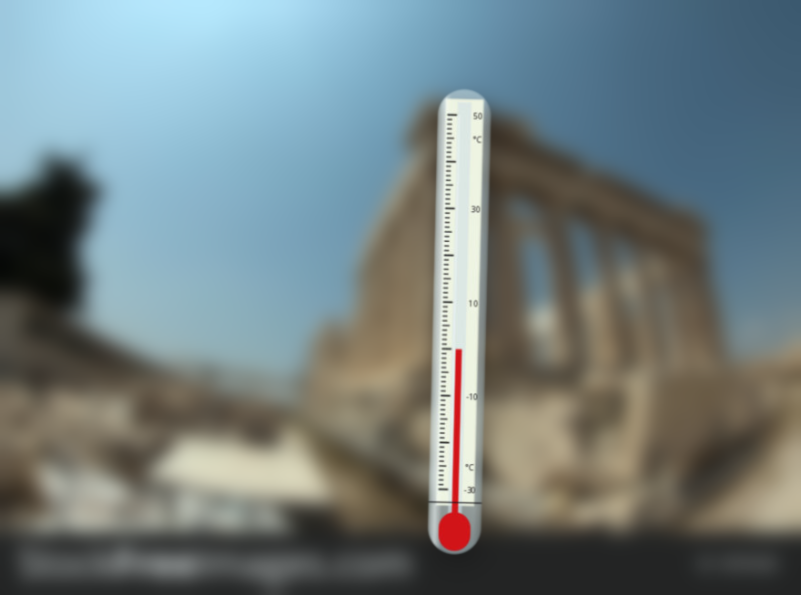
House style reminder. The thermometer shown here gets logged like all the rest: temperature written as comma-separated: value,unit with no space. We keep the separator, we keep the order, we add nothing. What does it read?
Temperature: 0,°C
